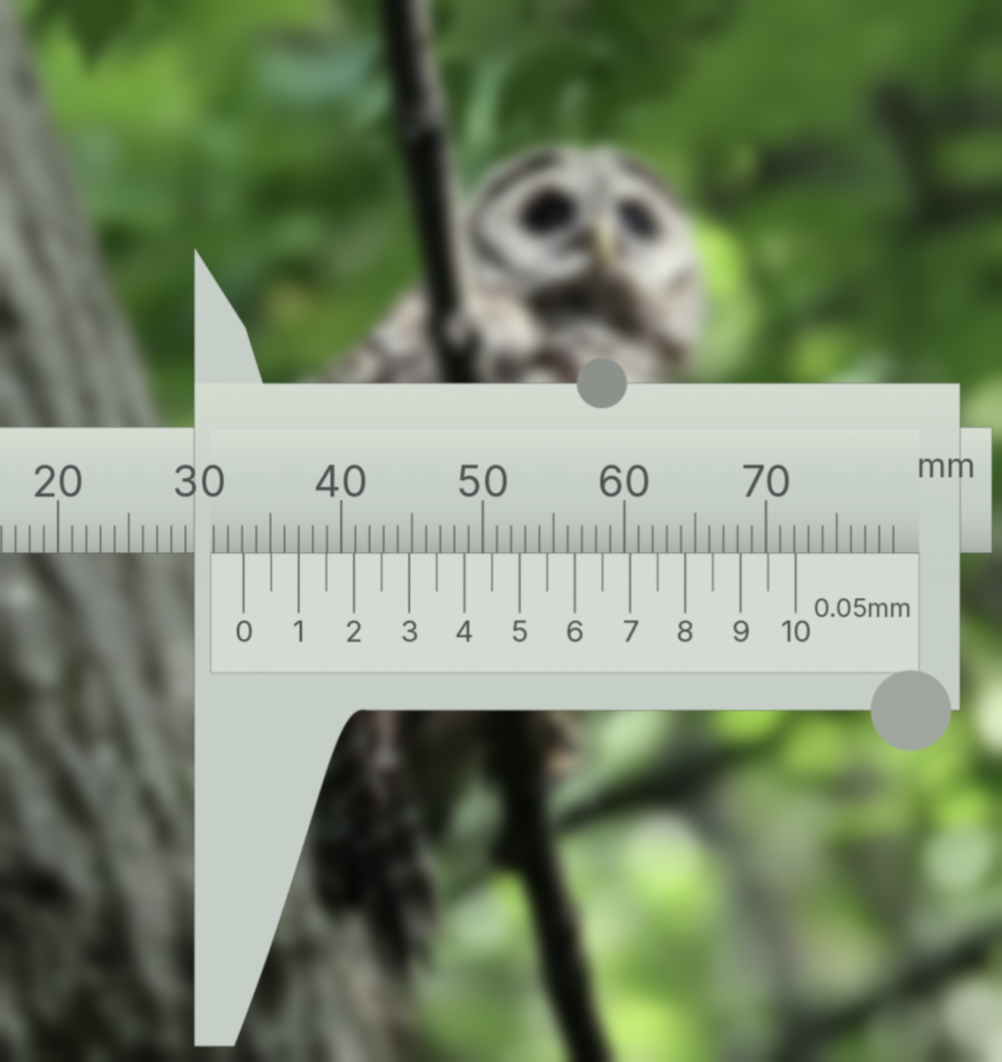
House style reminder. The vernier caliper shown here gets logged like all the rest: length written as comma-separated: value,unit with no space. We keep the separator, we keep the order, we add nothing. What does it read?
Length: 33.1,mm
